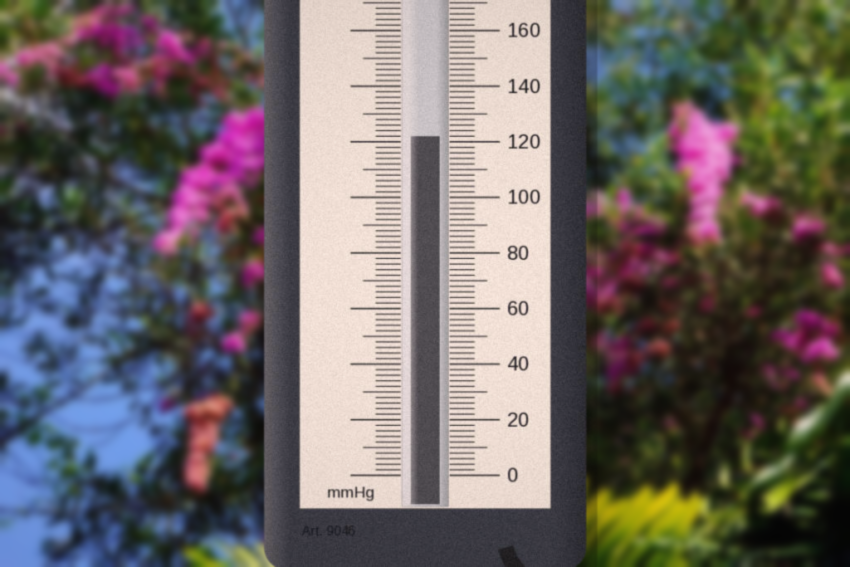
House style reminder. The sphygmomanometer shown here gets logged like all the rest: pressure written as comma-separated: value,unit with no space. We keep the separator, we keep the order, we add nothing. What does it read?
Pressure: 122,mmHg
